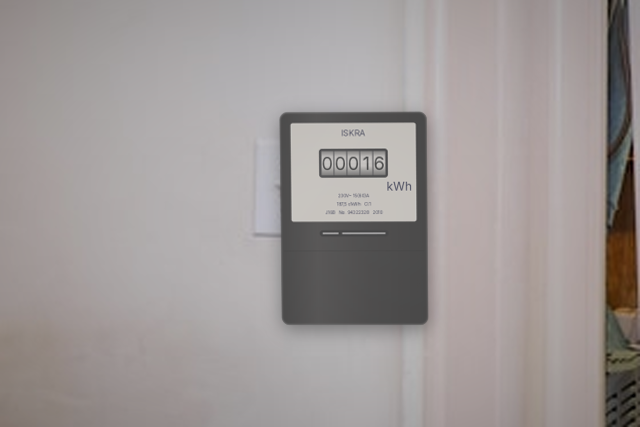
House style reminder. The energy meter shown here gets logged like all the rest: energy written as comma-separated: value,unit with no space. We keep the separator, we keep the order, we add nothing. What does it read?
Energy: 16,kWh
